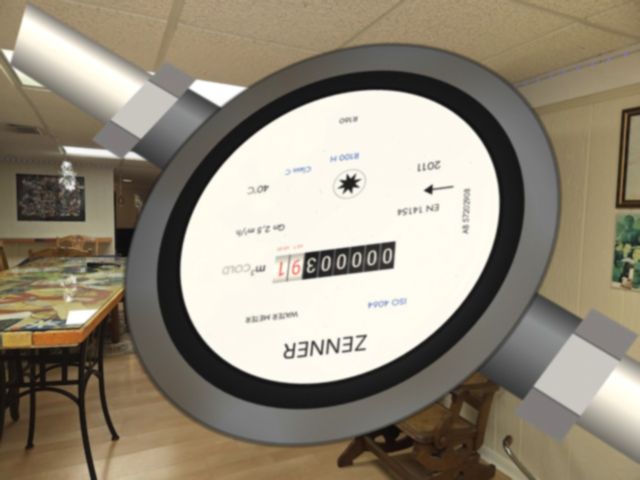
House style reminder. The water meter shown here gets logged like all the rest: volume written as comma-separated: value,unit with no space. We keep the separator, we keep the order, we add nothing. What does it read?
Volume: 3.91,m³
